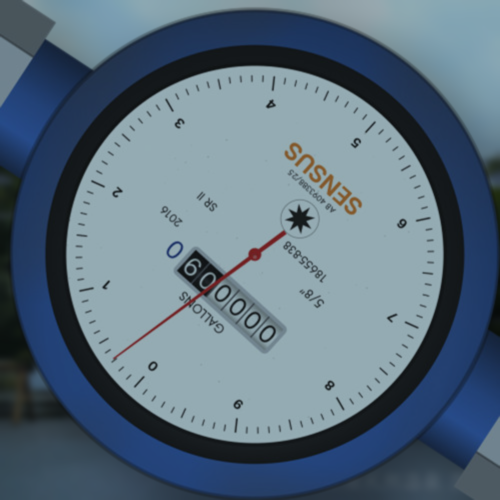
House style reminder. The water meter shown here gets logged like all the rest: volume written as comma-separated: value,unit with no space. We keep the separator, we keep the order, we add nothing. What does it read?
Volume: 90.3,gal
